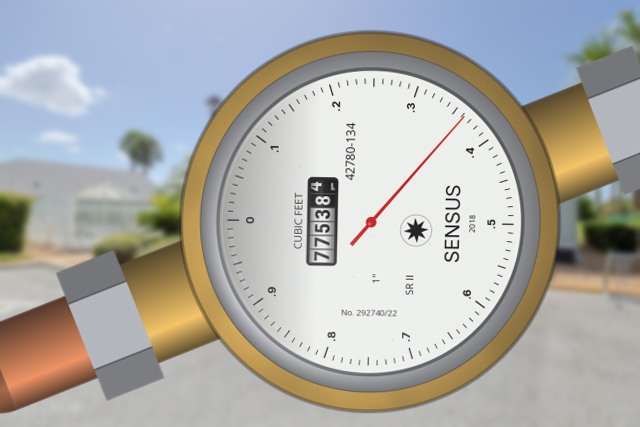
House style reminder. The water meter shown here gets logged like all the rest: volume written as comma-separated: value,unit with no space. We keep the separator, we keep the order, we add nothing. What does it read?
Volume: 775384.36,ft³
